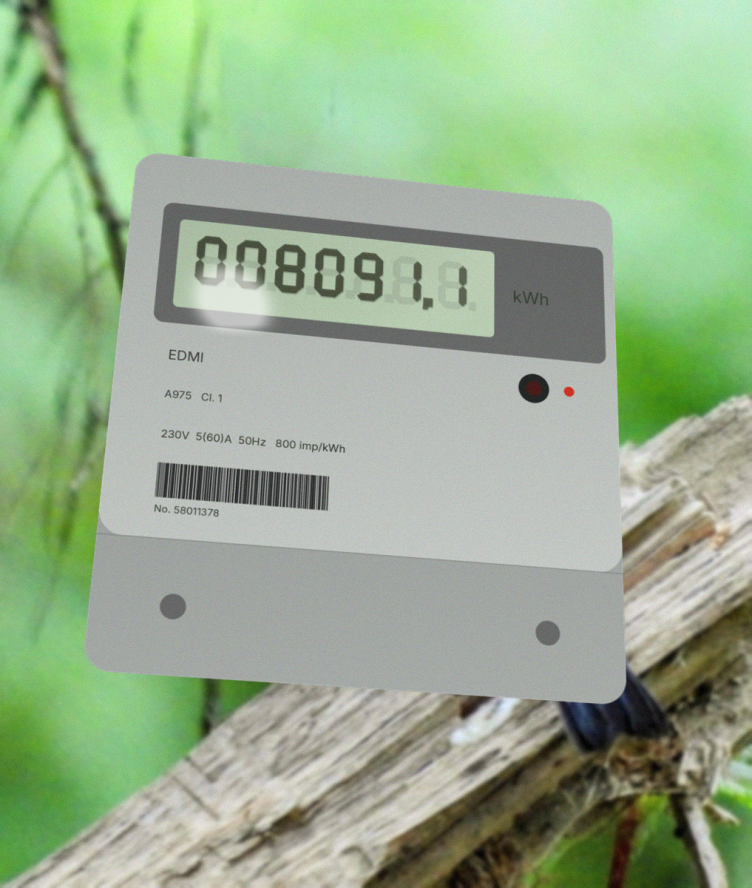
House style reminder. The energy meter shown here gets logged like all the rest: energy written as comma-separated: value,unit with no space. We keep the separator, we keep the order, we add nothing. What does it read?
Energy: 8091.1,kWh
